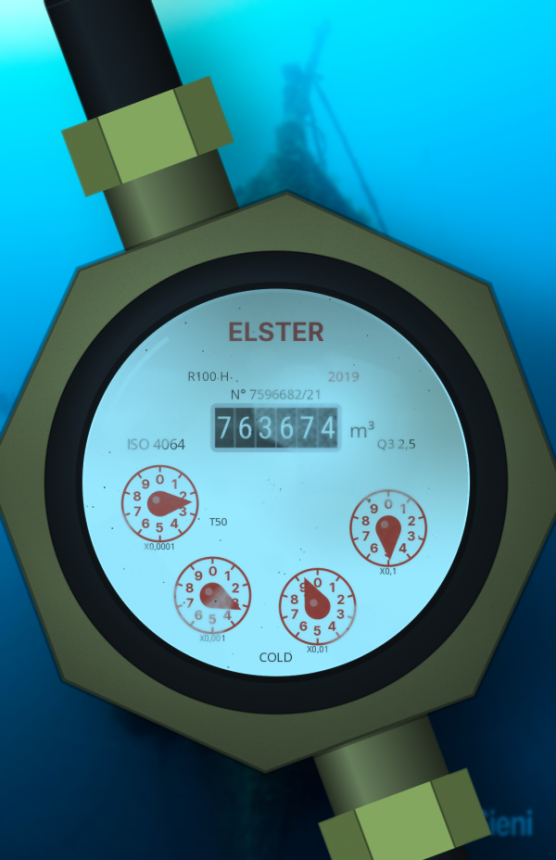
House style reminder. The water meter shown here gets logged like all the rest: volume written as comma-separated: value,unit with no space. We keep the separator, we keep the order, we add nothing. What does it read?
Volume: 763674.4932,m³
